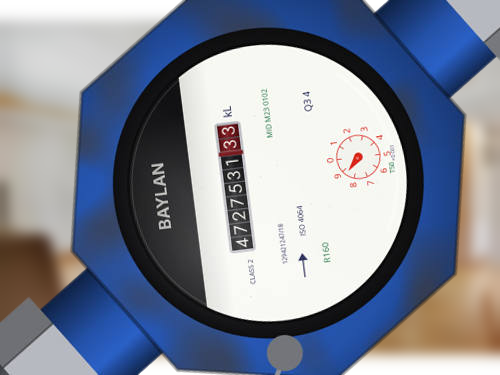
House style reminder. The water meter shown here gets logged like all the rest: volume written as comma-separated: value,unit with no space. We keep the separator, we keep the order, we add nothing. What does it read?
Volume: 4727531.338,kL
